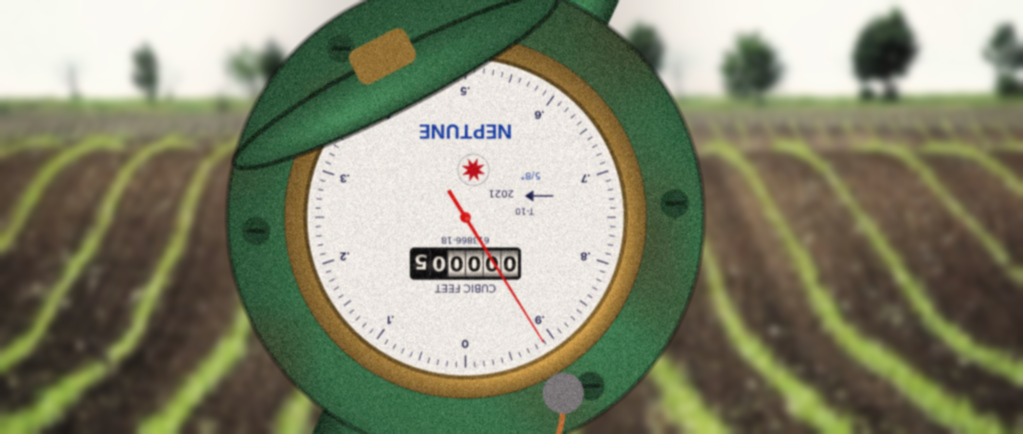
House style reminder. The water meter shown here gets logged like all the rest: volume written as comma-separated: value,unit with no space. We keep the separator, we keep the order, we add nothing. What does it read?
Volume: 4.91,ft³
